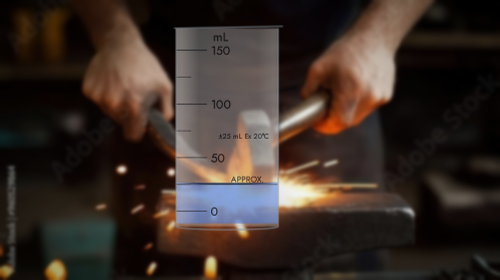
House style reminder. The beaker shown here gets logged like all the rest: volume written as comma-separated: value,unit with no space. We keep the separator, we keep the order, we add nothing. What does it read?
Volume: 25,mL
